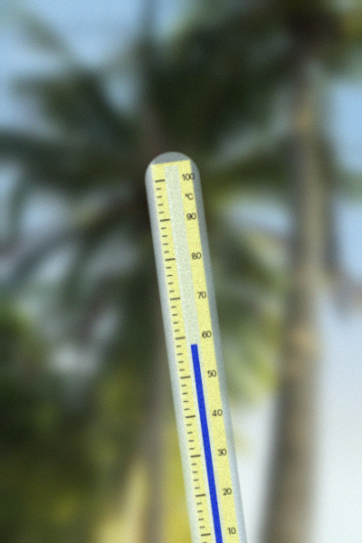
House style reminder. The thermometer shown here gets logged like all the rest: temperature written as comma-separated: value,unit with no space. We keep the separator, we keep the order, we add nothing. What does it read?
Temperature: 58,°C
